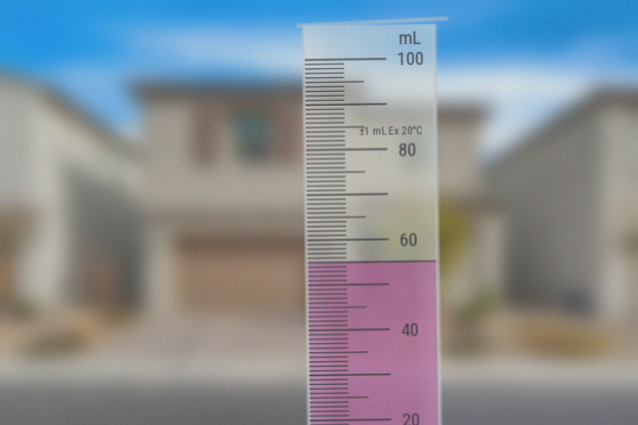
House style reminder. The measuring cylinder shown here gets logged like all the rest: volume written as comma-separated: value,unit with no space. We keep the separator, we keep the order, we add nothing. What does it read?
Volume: 55,mL
